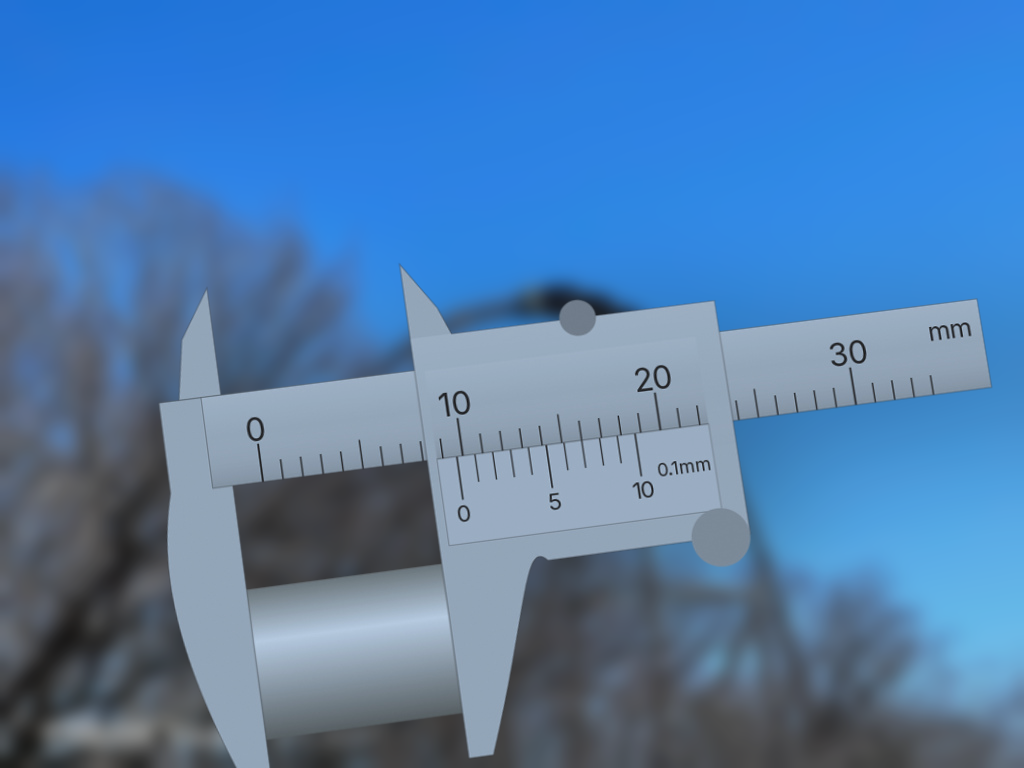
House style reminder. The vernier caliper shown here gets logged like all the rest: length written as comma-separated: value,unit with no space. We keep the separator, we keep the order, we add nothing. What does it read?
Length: 9.7,mm
